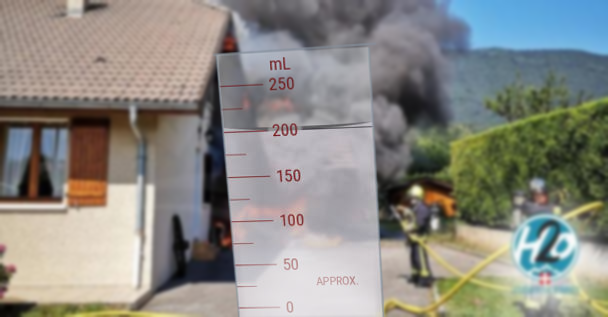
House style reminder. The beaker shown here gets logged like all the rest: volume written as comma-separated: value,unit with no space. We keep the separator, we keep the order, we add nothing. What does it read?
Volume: 200,mL
